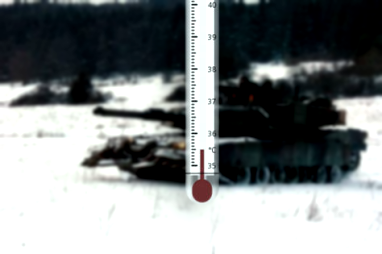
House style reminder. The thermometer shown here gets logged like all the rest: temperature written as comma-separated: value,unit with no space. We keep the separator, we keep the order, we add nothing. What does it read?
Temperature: 35.5,°C
